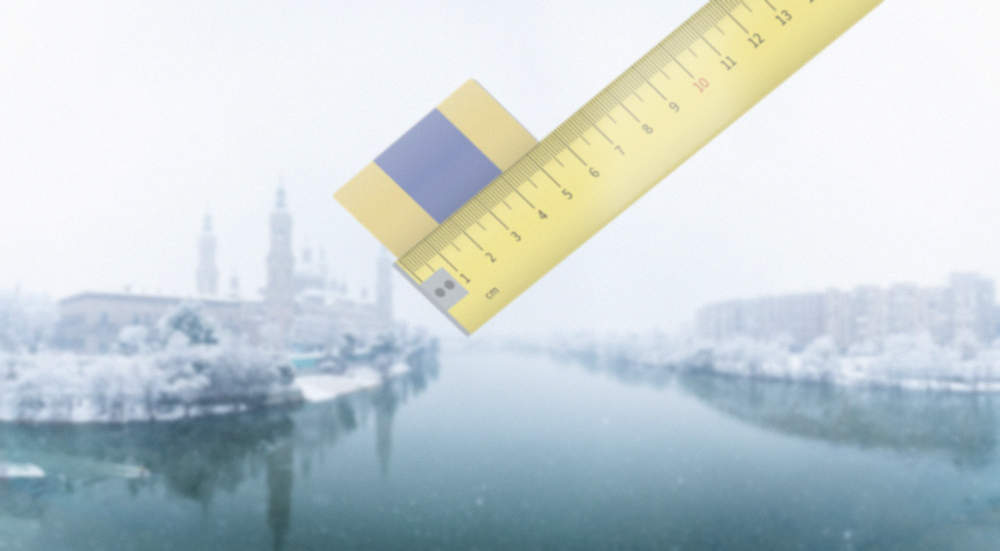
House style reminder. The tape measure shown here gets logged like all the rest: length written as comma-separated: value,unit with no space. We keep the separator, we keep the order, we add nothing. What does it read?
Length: 5.5,cm
